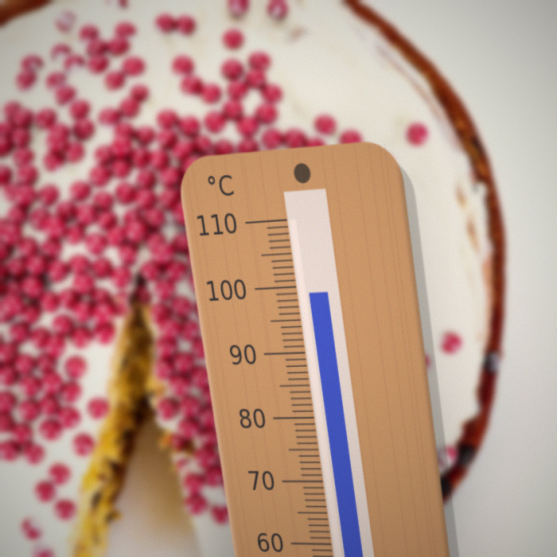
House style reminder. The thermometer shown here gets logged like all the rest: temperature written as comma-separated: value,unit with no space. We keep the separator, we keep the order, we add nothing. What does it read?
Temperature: 99,°C
